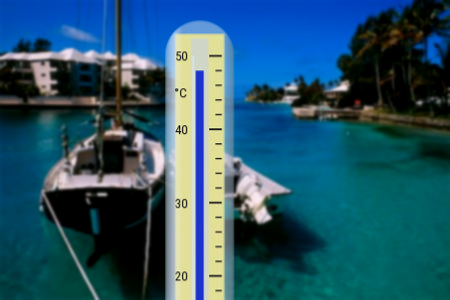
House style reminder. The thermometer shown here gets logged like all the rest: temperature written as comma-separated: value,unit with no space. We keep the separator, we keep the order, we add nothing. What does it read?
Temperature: 48,°C
